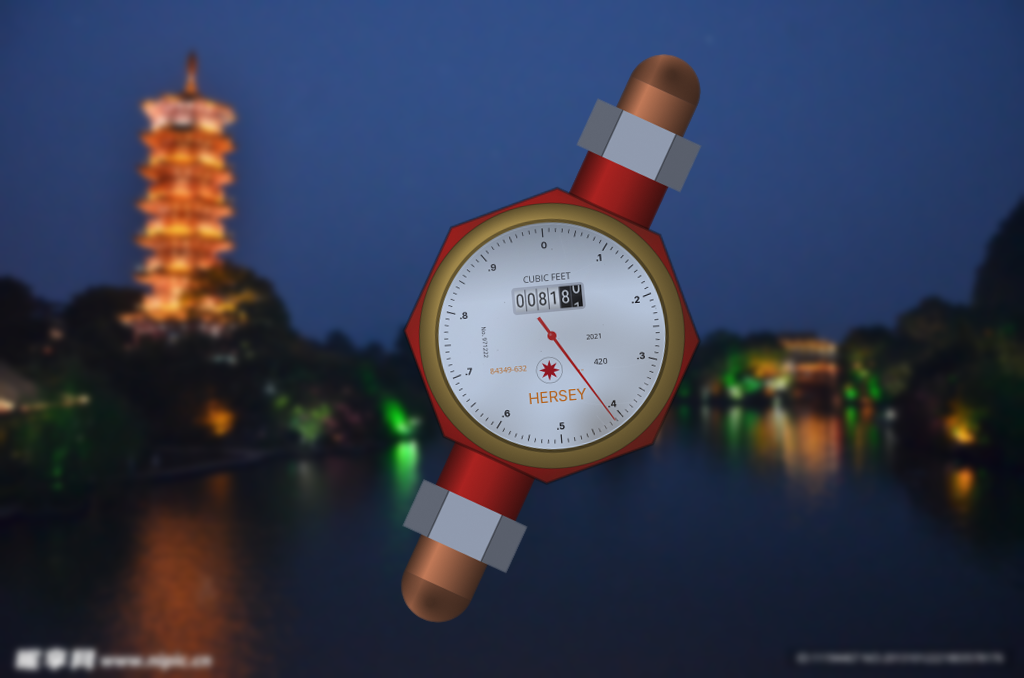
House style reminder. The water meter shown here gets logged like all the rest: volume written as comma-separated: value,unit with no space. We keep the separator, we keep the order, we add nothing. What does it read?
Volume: 8180.41,ft³
